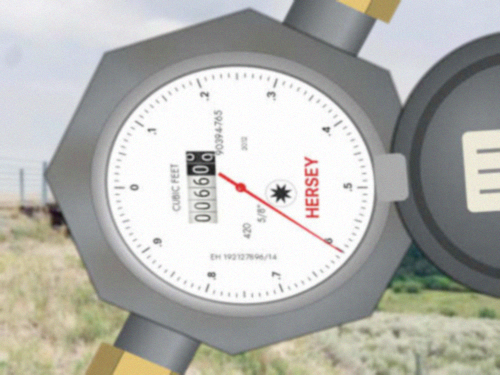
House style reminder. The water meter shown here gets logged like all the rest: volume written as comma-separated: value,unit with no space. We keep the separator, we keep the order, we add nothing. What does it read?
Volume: 6608.60,ft³
